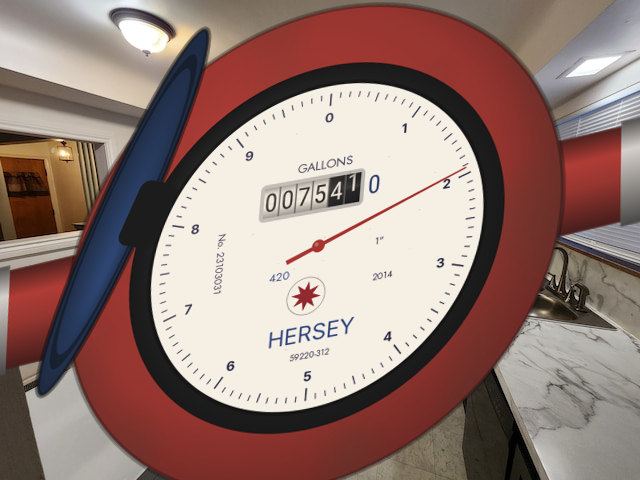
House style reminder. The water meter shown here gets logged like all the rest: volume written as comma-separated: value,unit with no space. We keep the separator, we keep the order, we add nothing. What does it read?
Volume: 75411.9,gal
